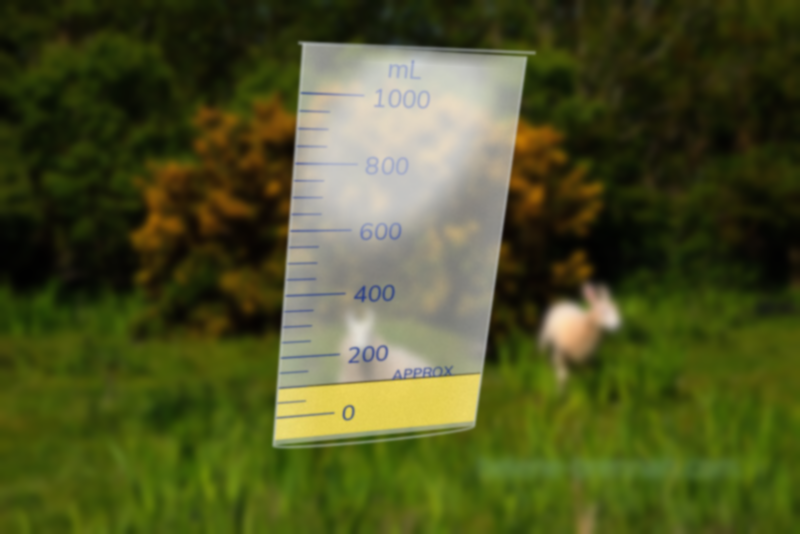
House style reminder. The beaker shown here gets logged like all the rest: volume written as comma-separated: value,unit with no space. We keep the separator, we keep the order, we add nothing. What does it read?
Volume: 100,mL
